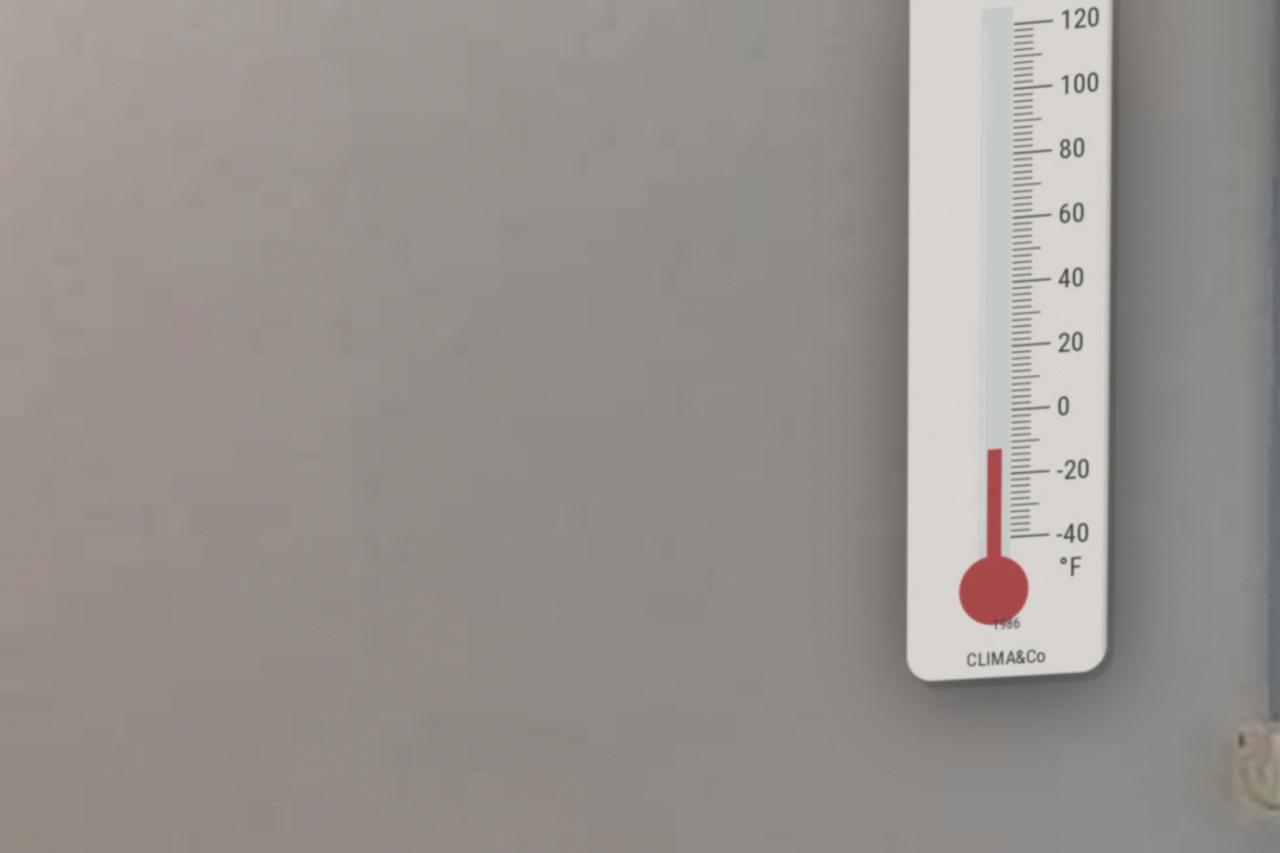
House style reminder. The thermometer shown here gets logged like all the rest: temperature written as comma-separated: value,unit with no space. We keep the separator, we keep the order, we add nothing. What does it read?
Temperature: -12,°F
